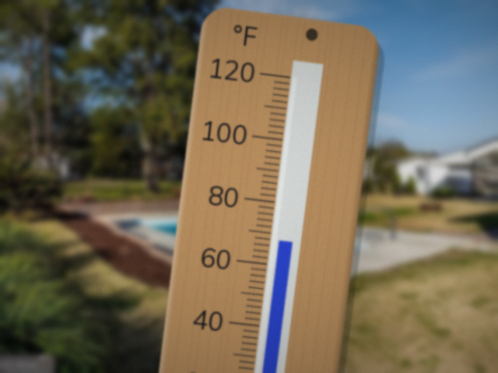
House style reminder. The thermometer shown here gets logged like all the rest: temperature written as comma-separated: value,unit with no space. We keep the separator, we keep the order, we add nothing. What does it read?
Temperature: 68,°F
